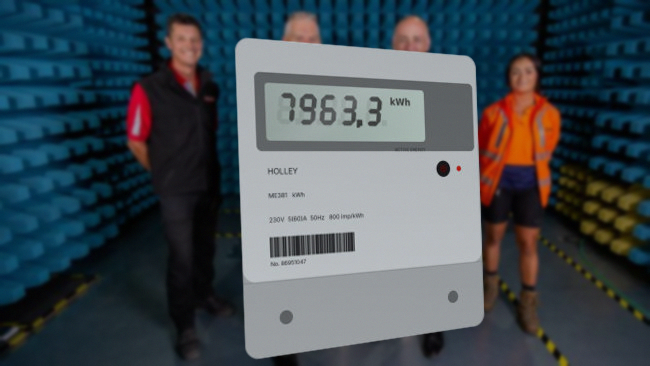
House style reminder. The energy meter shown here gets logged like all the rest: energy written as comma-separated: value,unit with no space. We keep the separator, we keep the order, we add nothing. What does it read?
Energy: 7963.3,kWh
